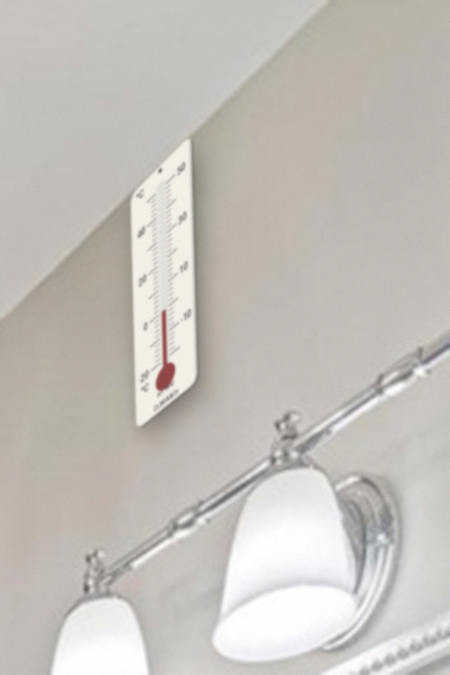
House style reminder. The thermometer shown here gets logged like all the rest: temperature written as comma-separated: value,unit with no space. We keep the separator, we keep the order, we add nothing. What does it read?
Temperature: 0,°C
